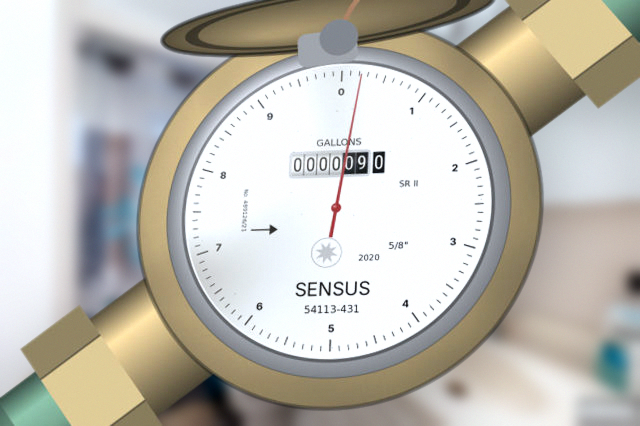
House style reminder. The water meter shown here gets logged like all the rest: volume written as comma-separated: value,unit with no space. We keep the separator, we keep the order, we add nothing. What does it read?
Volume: 90.2,gal
